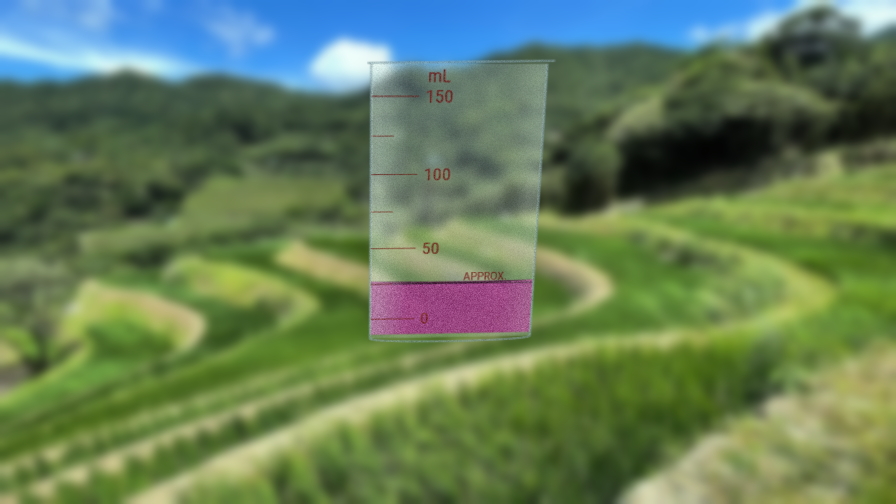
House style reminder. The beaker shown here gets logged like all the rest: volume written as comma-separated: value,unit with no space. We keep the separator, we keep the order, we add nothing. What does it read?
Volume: 25,mL
